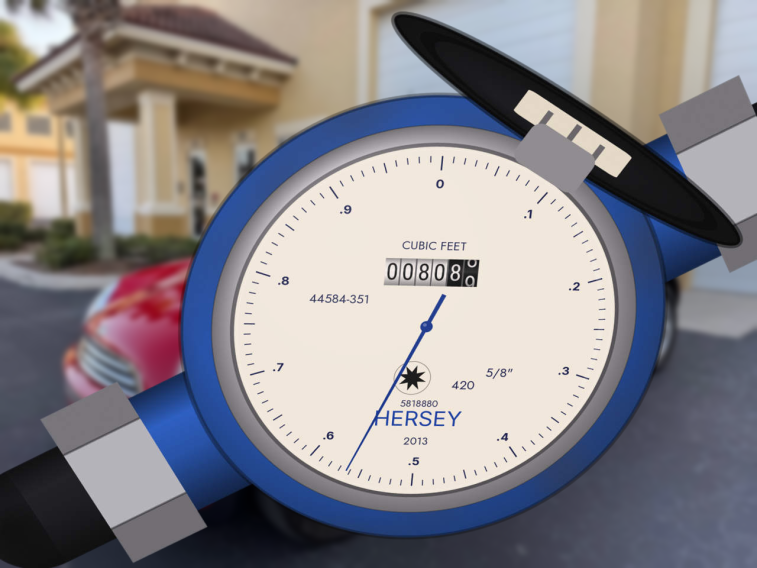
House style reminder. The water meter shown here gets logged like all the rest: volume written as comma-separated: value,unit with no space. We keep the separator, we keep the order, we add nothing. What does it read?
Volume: 8088.56,ft³
